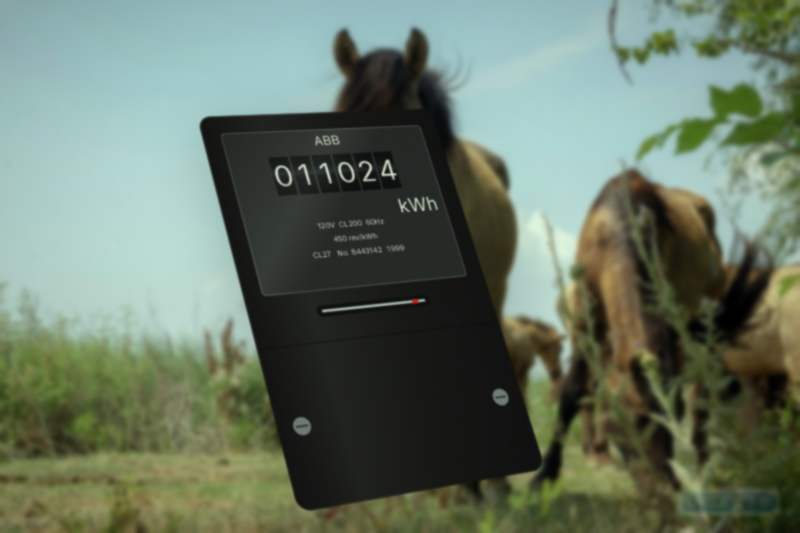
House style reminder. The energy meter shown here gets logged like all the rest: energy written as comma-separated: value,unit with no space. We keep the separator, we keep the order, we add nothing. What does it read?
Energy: 11024,kWh
